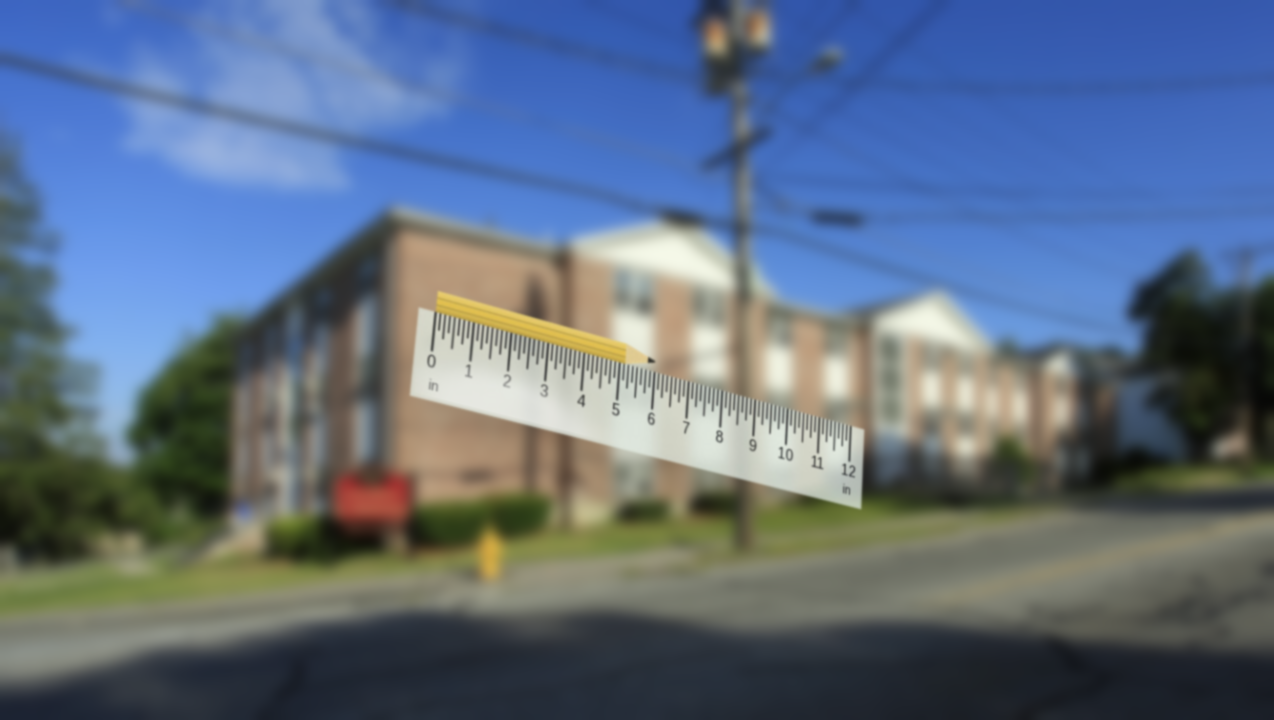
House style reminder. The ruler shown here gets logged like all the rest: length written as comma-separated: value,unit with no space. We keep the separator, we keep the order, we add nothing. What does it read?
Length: 6,in
